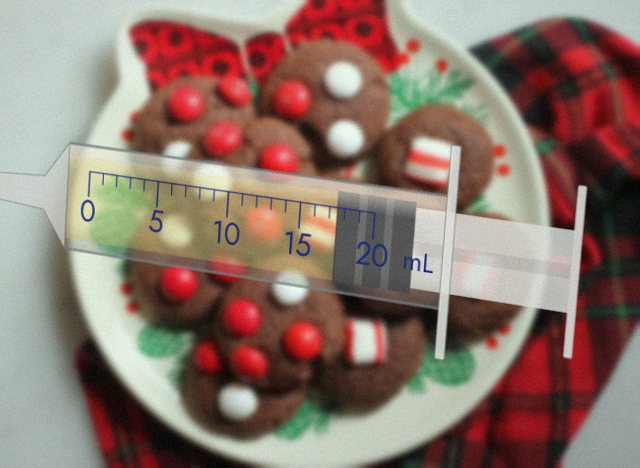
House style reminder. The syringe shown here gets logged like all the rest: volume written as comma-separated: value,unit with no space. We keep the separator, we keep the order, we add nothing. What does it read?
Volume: 17.5,mL
